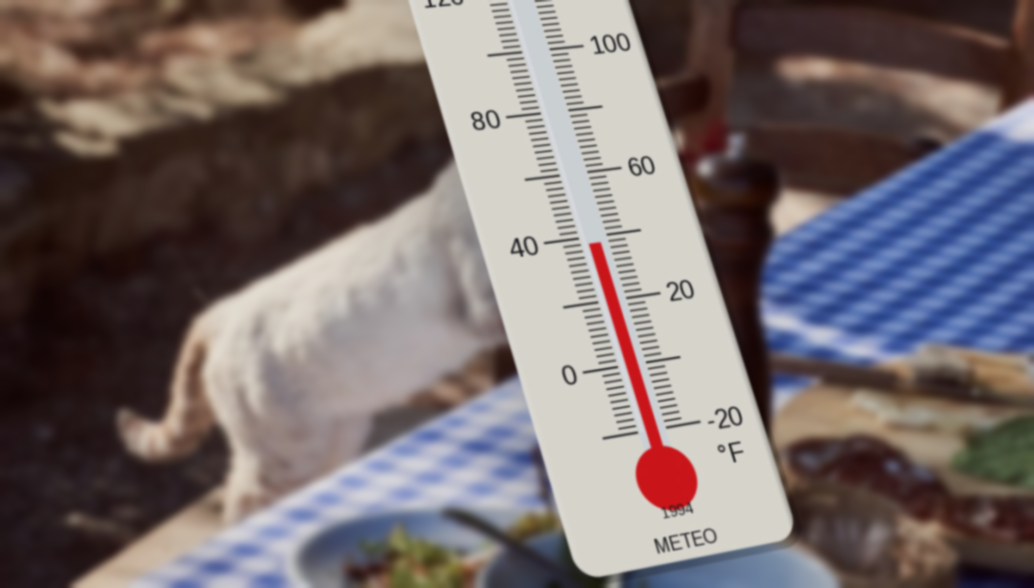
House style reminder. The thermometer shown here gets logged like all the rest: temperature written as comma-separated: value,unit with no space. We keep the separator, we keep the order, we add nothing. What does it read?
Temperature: 38,°F
